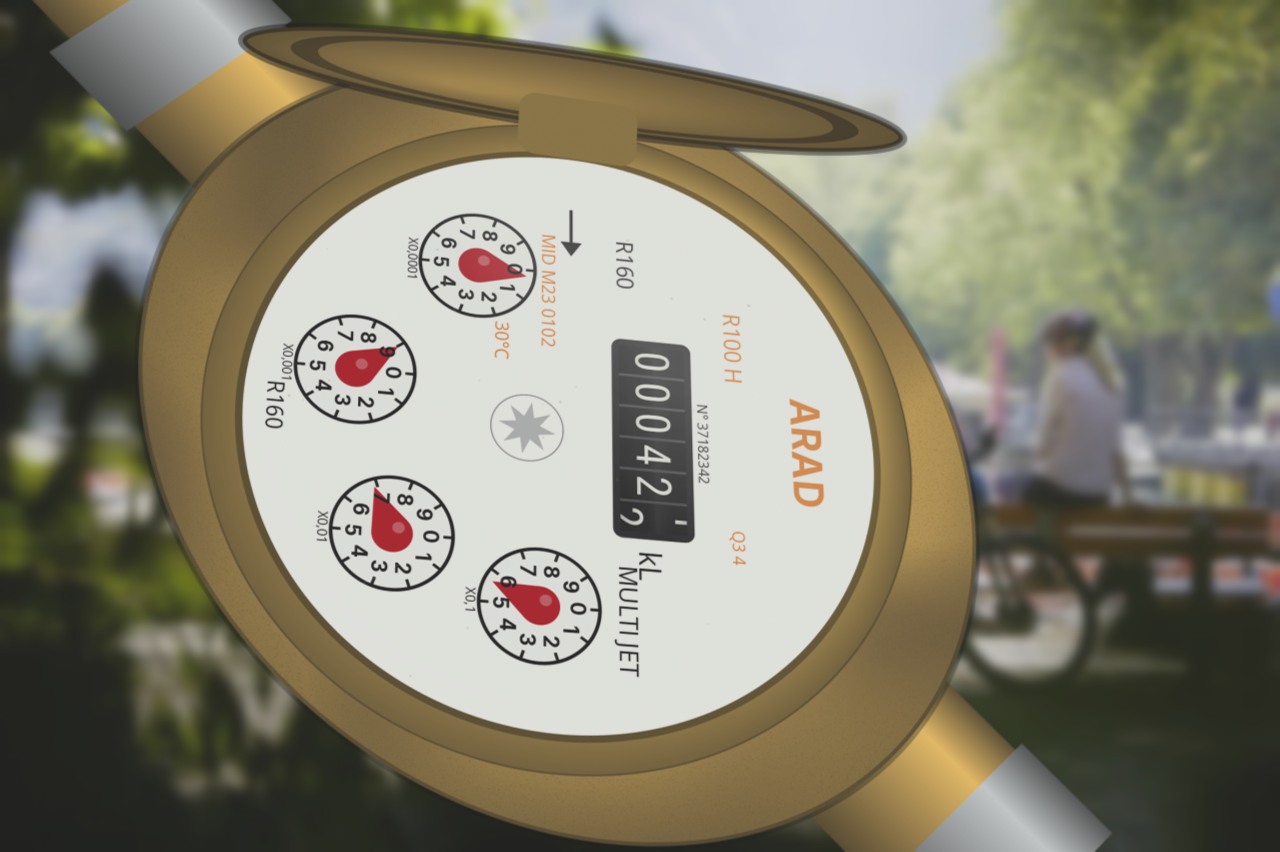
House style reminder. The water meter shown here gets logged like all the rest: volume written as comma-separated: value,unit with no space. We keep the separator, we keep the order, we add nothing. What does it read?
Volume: 421.5690,kL
